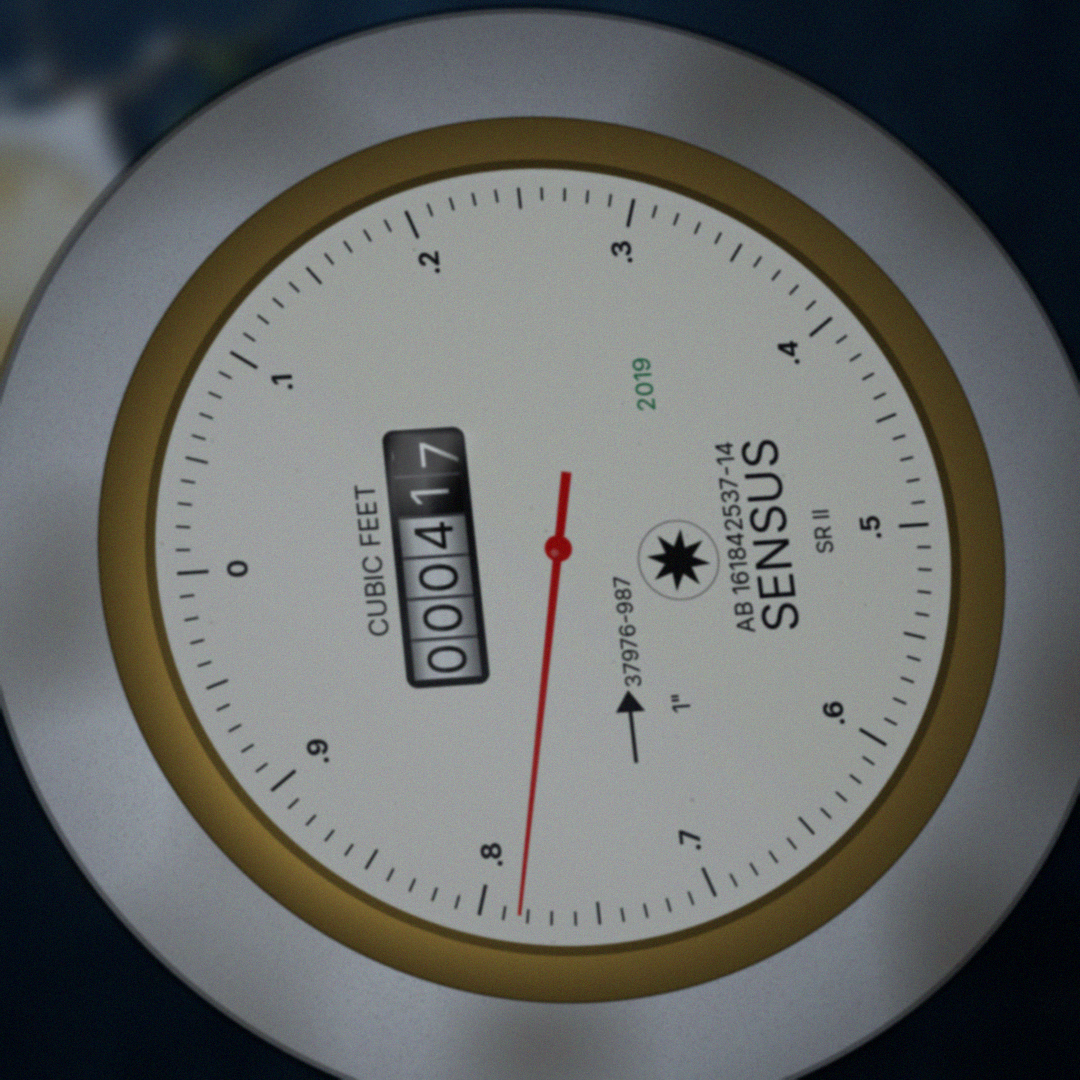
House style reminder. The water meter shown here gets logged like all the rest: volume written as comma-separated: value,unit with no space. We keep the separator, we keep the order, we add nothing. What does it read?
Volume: 416.78,ft³
